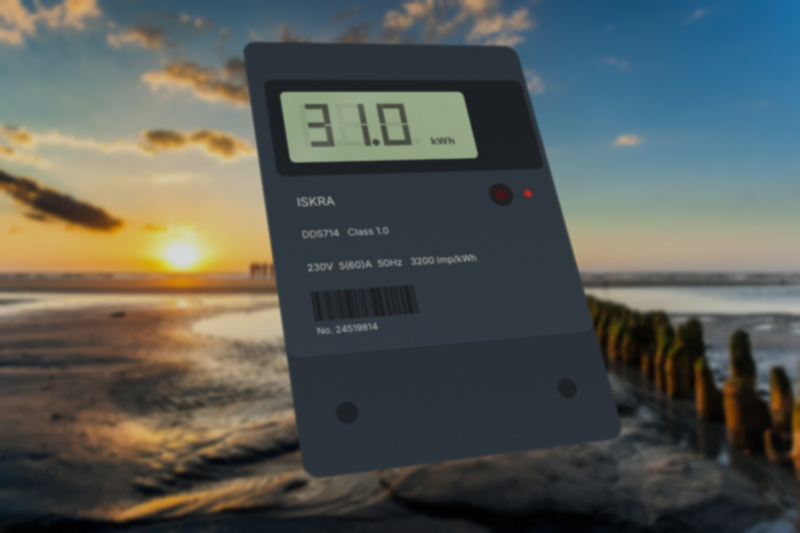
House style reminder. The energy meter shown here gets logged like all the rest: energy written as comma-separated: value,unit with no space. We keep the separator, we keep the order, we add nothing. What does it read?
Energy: 31.0,kWh
